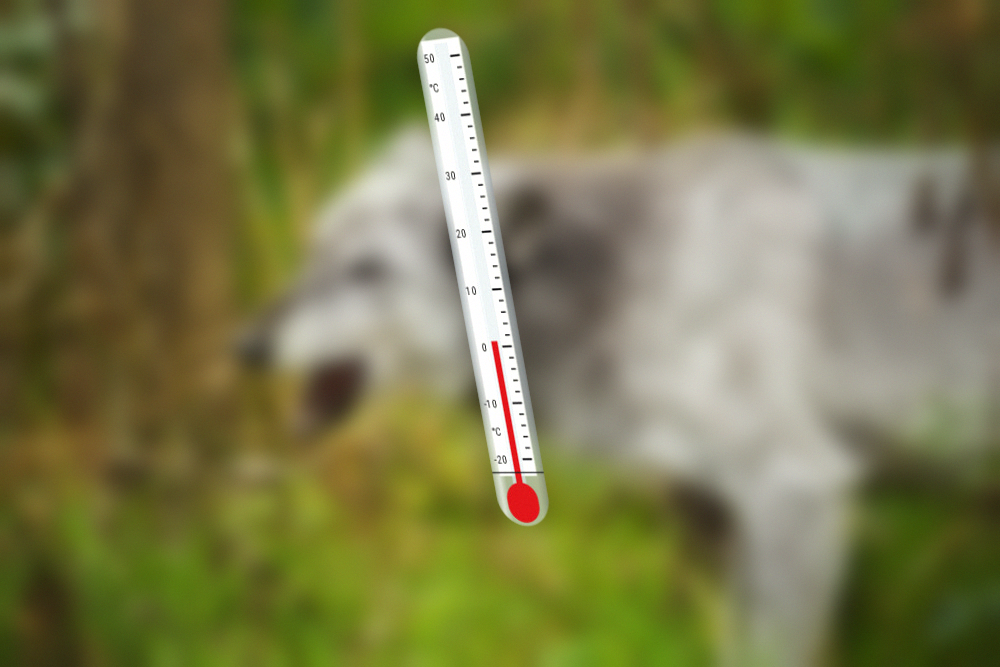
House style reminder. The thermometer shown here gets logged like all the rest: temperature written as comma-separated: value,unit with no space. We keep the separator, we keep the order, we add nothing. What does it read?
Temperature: 1,°C
